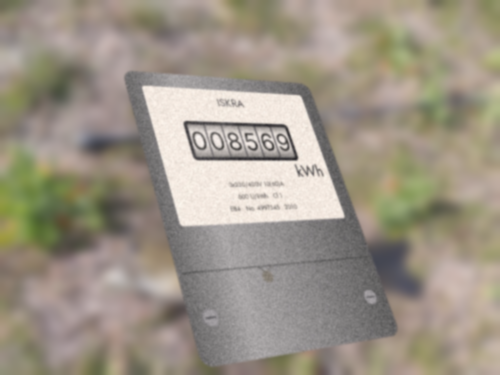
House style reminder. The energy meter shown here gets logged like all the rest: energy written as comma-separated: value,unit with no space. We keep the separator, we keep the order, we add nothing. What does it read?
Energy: 8569,kWh
